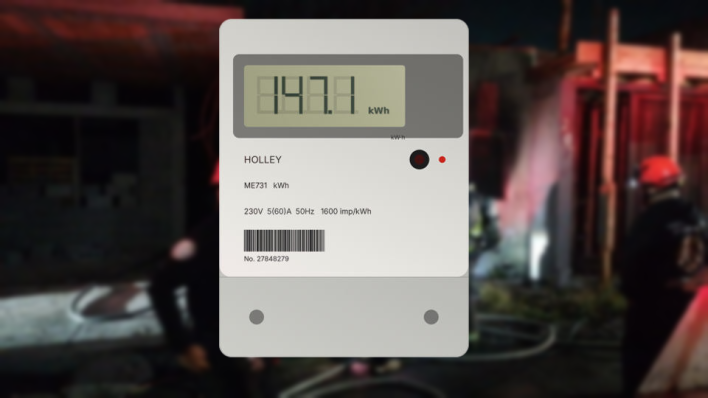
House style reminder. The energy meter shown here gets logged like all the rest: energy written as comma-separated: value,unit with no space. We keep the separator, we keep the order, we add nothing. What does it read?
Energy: 147.1,kWh
